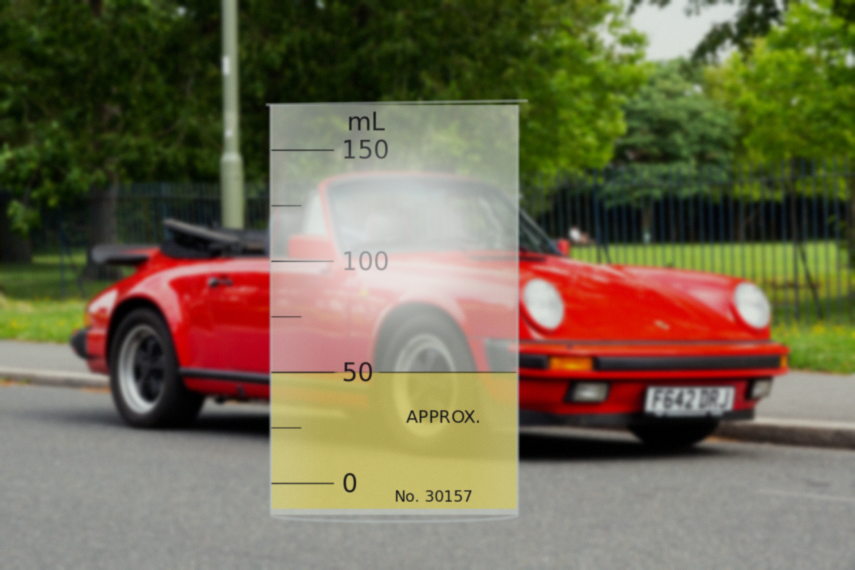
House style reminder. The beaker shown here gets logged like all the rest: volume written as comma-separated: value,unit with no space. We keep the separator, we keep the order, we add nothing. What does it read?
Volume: 50,mL
